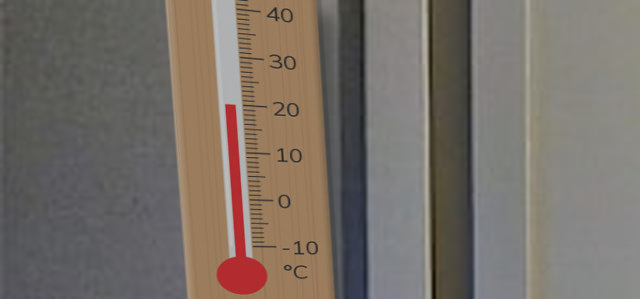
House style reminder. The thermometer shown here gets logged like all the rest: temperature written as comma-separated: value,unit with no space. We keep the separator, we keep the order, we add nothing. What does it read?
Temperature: 20,°C
